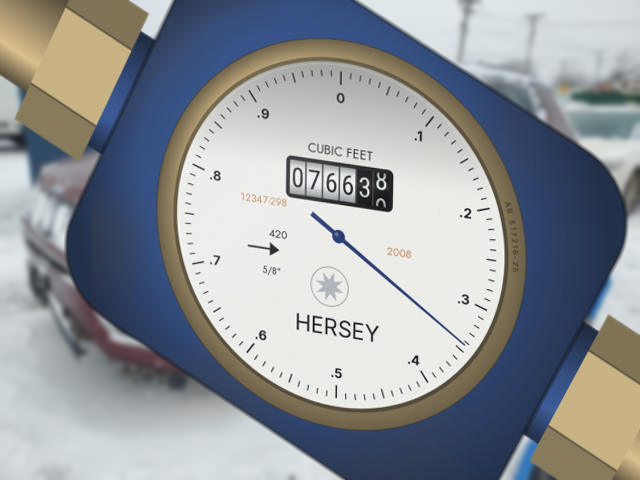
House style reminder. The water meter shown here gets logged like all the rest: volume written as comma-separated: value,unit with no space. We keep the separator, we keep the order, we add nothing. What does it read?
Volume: 76638.34,ft³
